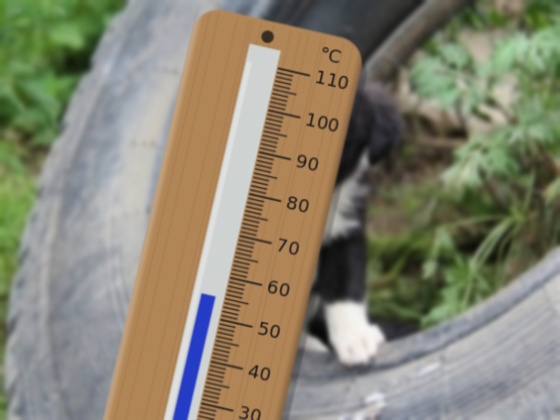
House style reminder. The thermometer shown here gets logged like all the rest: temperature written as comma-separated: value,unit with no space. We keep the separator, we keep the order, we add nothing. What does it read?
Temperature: 55,°C
